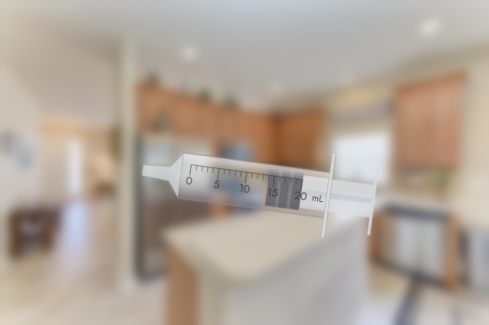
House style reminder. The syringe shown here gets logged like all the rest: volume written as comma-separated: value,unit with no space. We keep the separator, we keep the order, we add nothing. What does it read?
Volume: 14,mL
